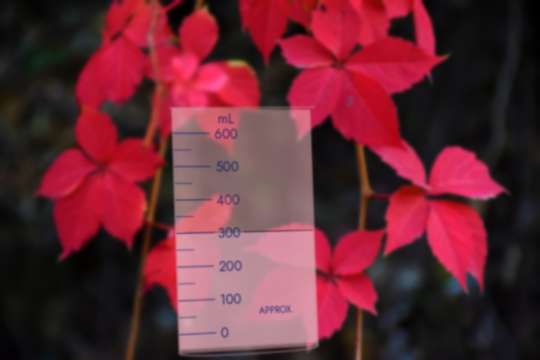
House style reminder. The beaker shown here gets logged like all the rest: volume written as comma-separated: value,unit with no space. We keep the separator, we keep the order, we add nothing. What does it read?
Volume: 300,mL
